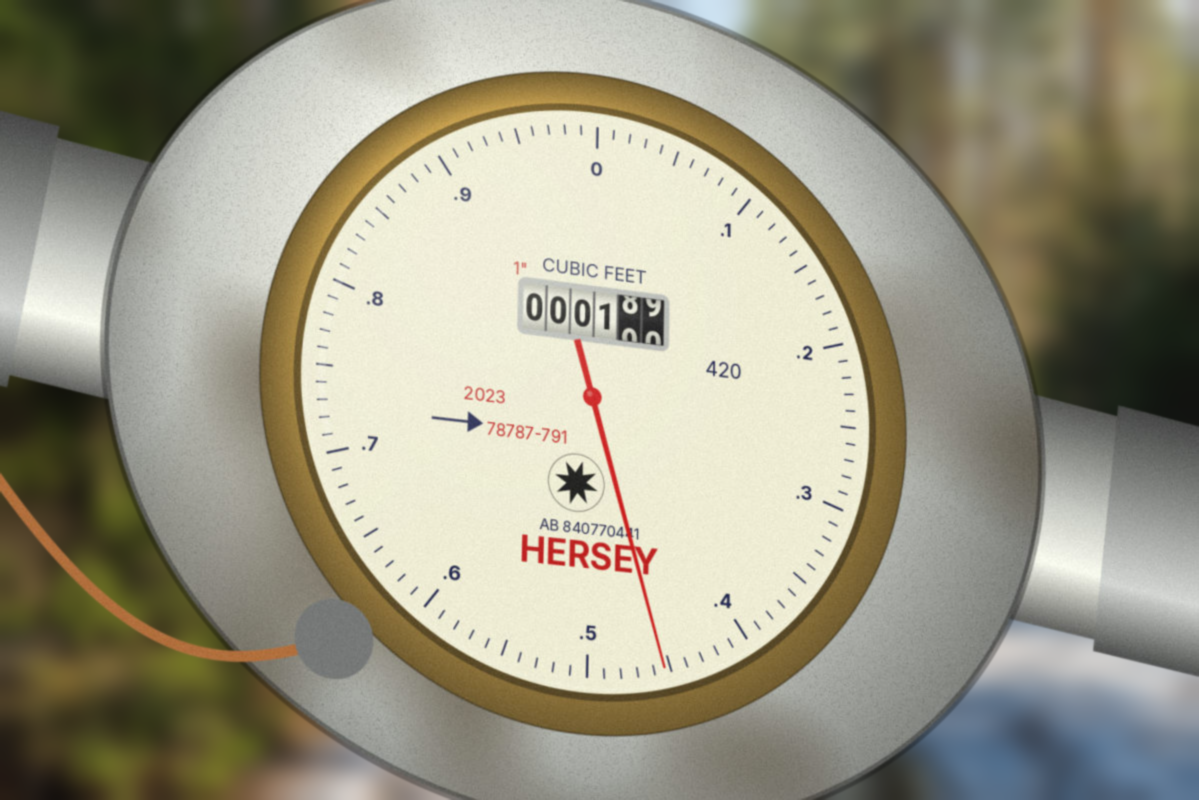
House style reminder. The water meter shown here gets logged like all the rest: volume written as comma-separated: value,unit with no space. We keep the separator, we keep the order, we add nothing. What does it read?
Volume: 189.45,ft³
